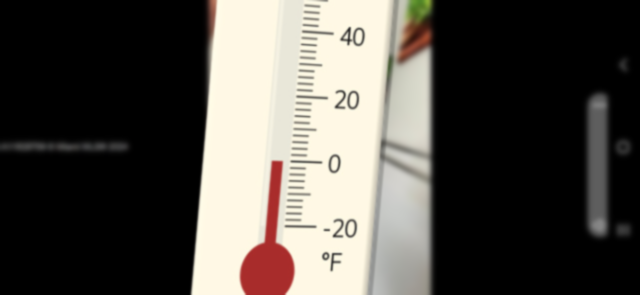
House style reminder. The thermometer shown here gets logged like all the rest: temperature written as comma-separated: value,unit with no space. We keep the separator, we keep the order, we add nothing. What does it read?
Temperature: 0,°F
